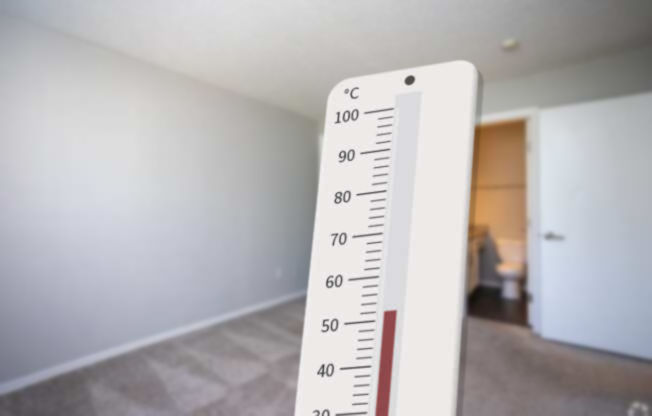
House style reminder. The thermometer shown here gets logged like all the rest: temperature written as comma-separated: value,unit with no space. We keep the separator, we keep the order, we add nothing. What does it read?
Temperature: 52,°C
